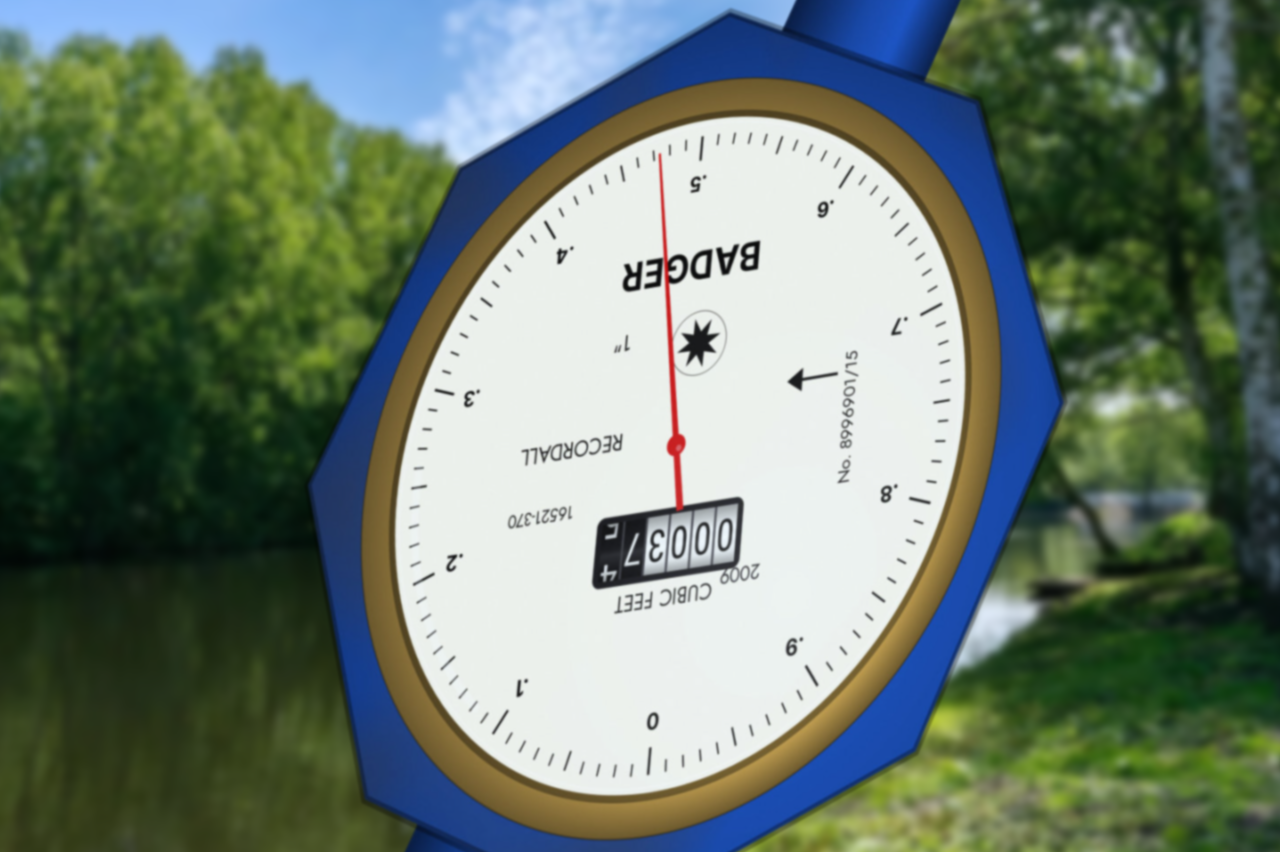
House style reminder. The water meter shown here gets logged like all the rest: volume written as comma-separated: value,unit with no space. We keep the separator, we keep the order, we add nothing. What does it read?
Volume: 374.47,ft³
